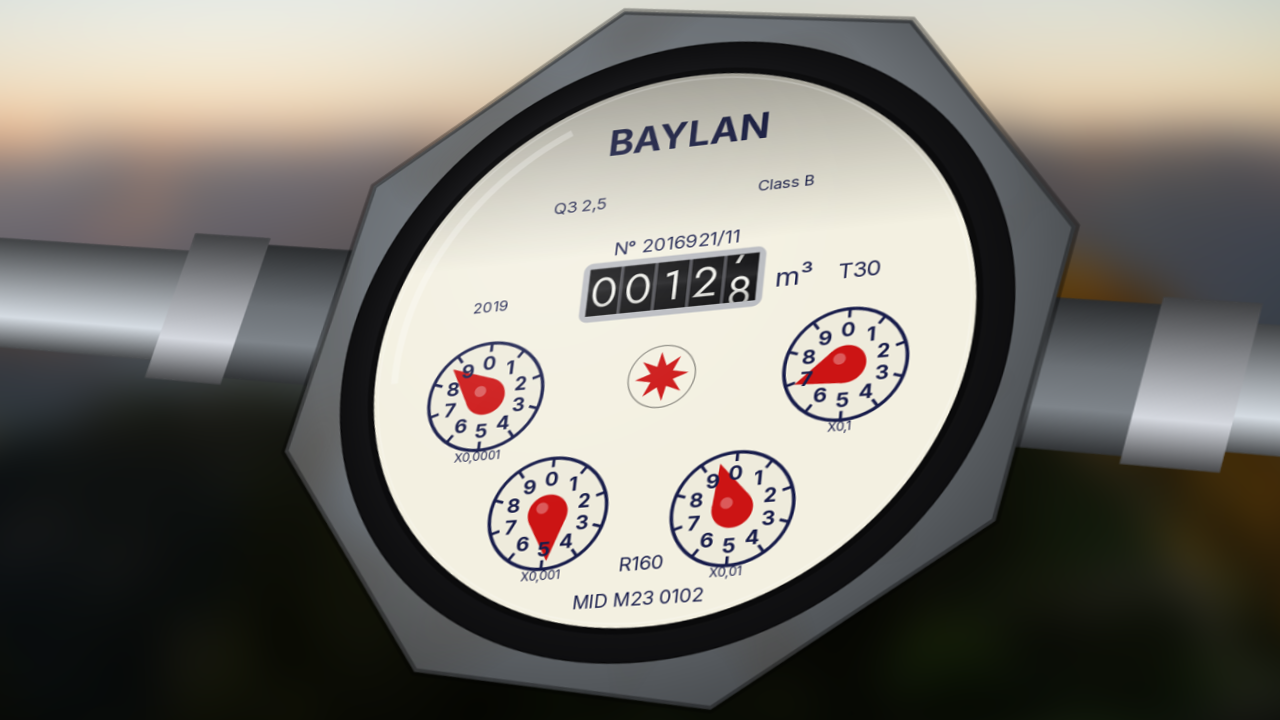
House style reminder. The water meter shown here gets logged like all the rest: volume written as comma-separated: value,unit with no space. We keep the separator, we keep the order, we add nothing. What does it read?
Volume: 127.6948,m³
